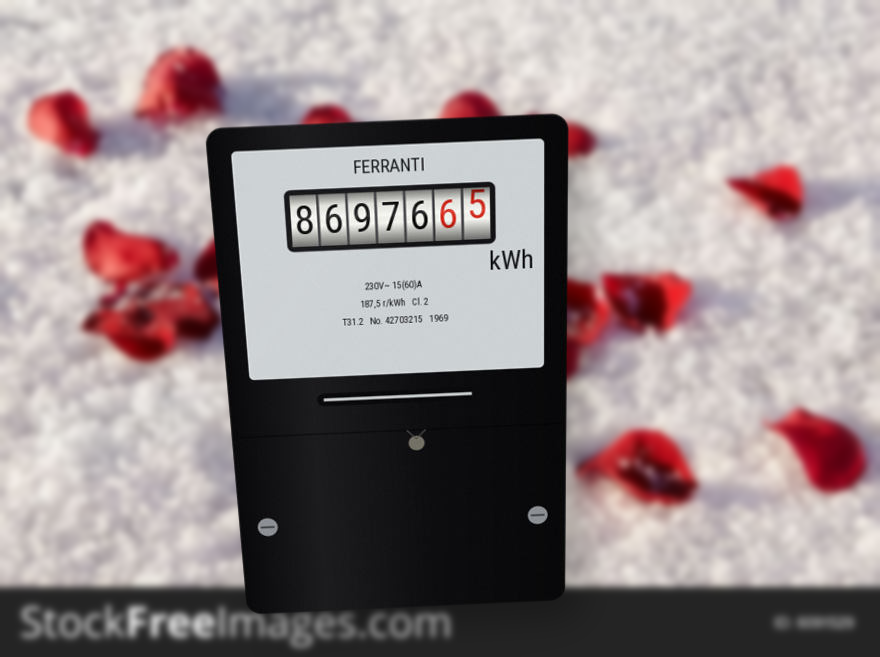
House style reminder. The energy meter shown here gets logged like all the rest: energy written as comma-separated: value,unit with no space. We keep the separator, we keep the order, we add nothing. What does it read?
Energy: 86976.65,kWh
